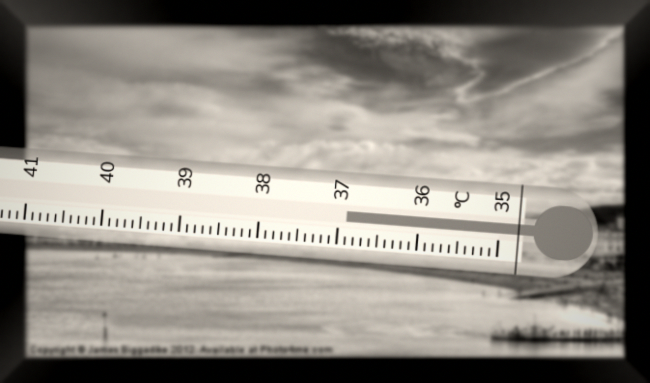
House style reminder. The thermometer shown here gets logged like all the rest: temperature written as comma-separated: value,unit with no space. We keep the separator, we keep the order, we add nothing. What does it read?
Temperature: 36.9,°C
